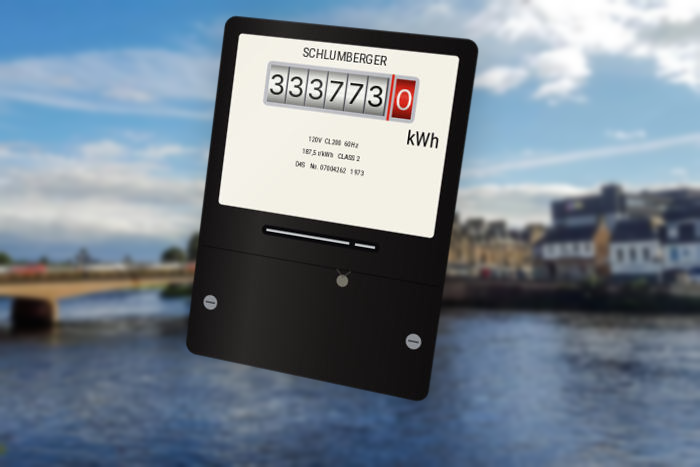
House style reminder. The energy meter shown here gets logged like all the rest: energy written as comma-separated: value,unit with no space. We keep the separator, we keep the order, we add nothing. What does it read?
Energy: 333773.0,kWh
